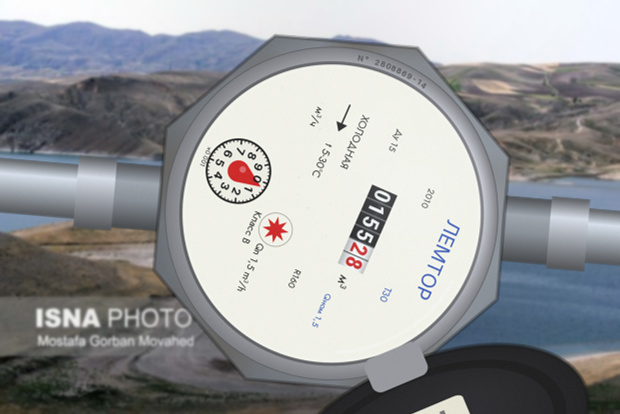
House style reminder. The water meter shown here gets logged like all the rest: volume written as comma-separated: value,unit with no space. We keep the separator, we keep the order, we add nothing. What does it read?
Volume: 155.280,m³
